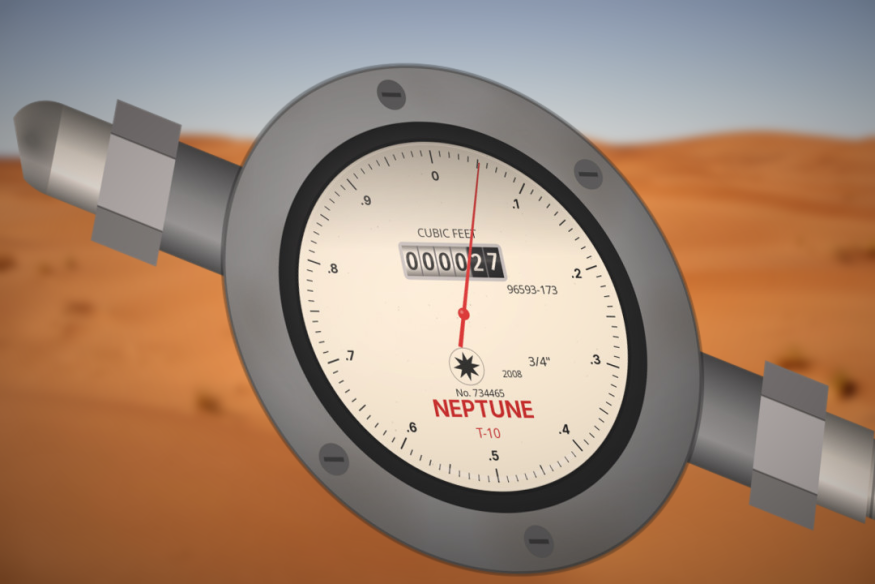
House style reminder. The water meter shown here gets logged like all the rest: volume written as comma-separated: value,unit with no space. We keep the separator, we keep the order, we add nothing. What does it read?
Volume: 27.05,ft³
